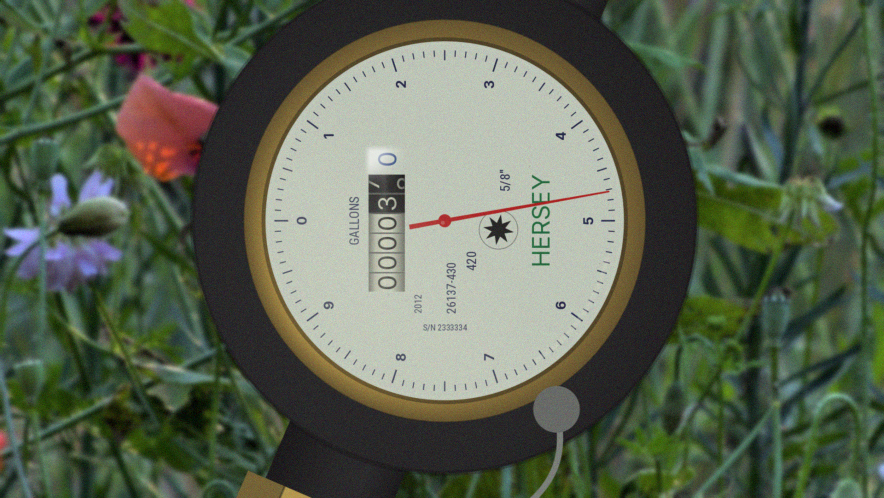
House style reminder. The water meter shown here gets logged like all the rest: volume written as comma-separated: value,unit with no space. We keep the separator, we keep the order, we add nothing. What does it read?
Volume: 374.7,gal
